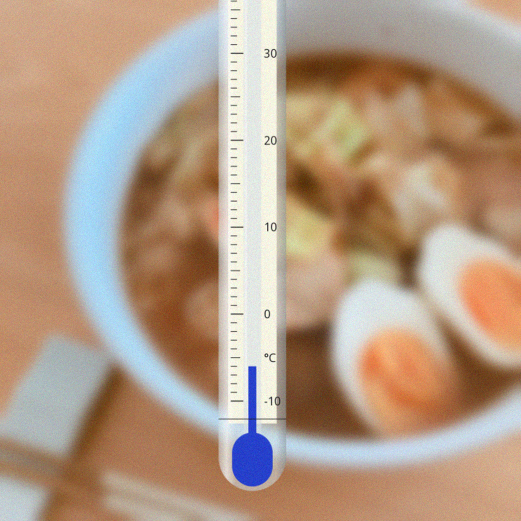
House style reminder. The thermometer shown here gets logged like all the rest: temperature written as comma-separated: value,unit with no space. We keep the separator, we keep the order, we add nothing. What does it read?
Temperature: -6,°C
